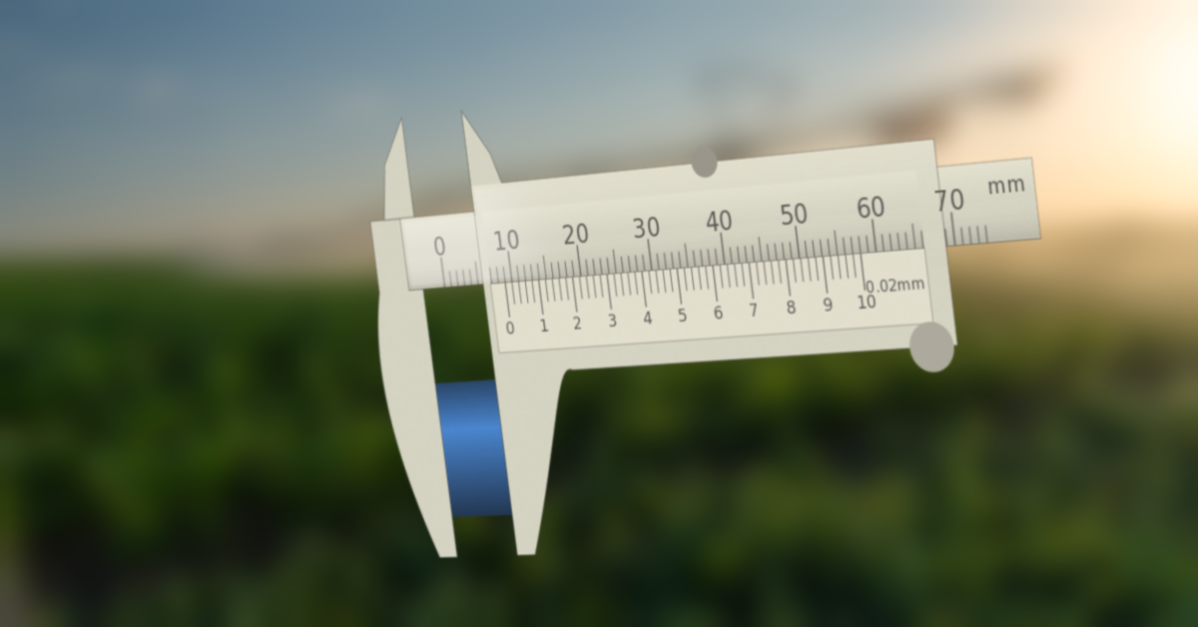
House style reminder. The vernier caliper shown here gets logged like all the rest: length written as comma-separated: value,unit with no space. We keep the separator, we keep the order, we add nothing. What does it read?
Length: 9.0,mm
